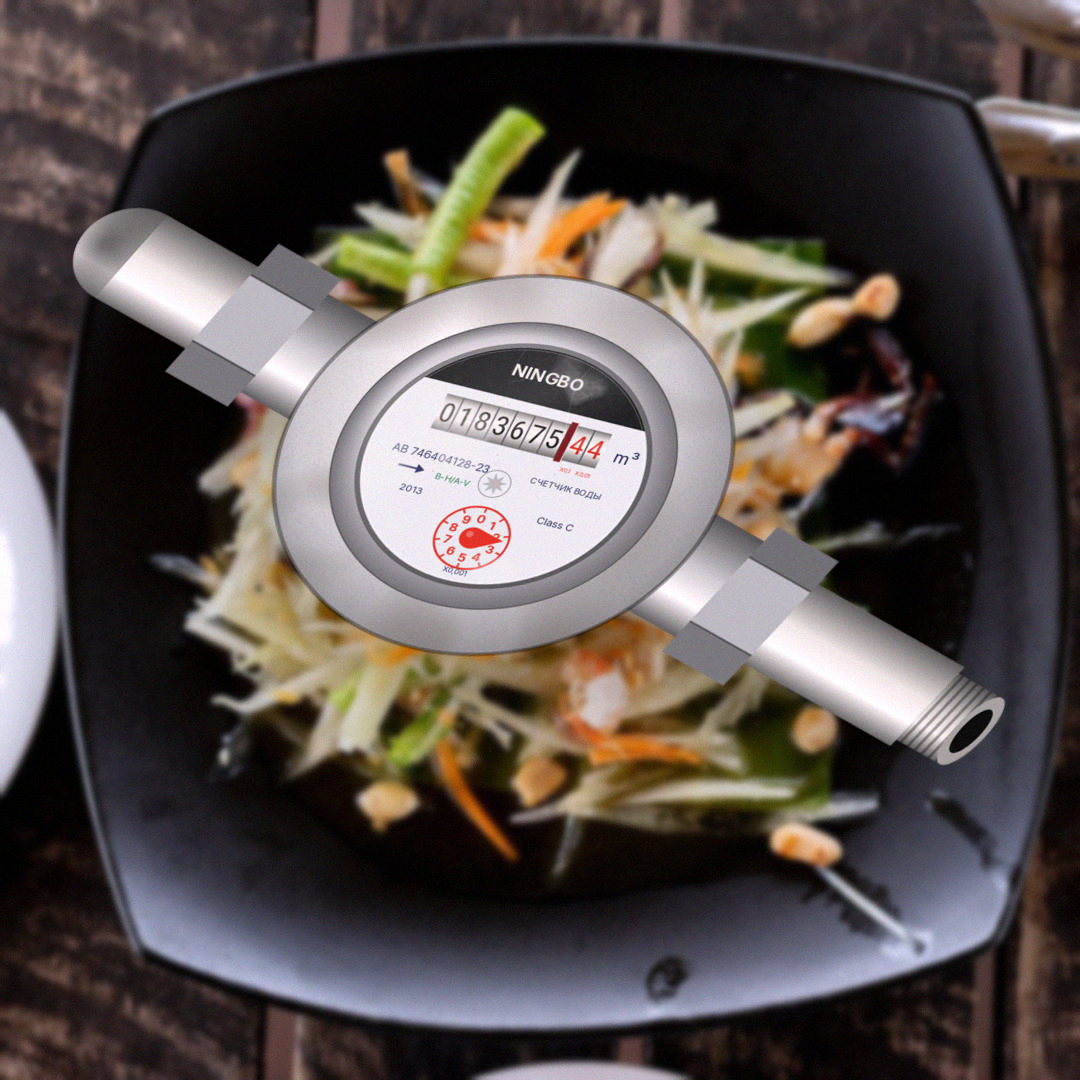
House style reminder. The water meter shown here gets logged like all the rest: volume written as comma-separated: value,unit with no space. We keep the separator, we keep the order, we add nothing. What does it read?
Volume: 183675.442,m³
